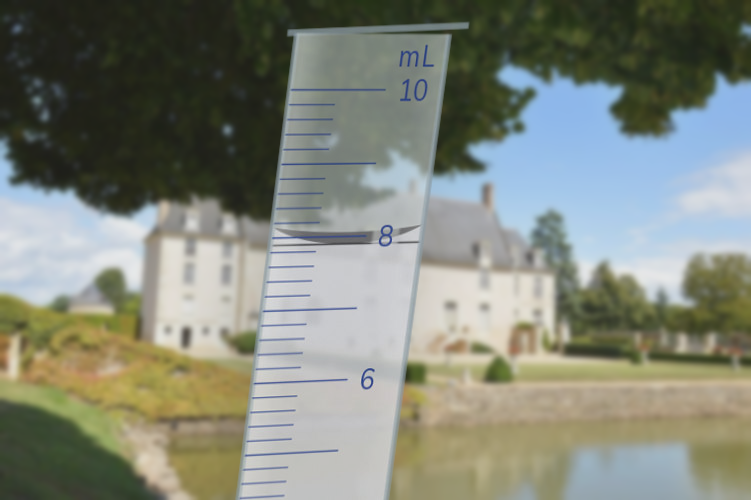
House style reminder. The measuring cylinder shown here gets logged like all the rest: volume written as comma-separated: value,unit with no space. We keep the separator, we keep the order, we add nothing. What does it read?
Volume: 7.9,mL
